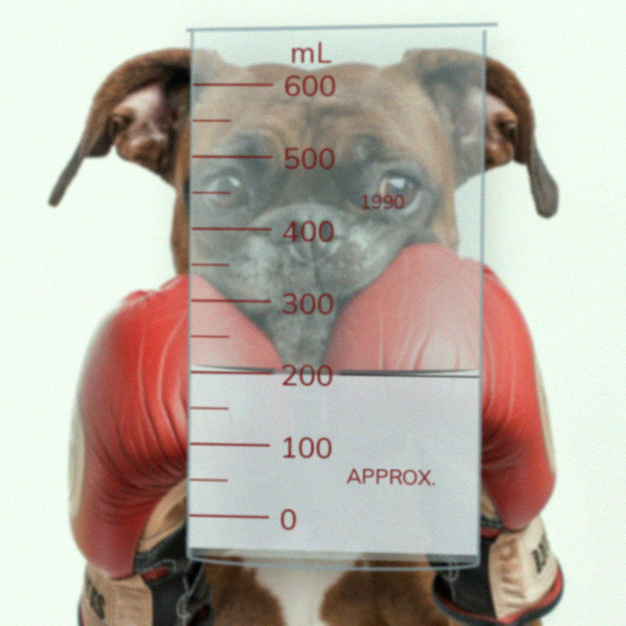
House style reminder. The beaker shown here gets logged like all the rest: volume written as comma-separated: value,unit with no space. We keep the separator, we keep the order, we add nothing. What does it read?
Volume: 200,mL
